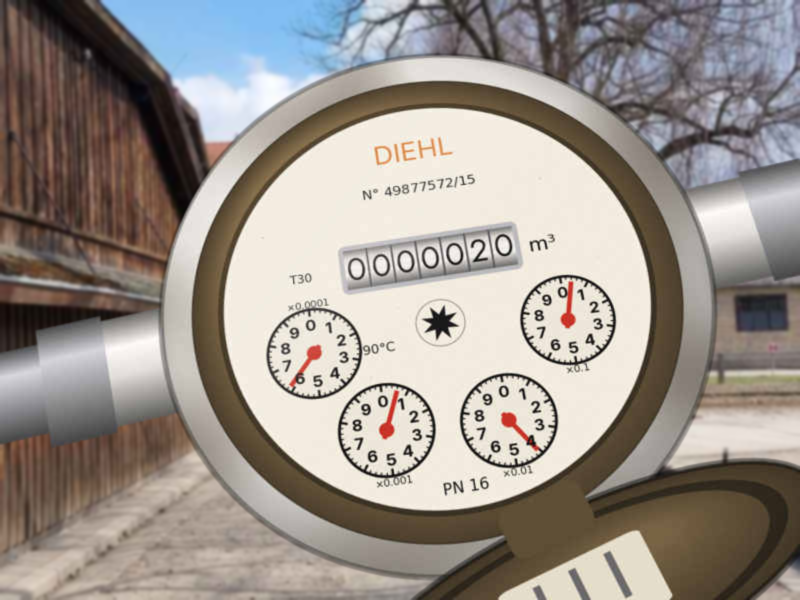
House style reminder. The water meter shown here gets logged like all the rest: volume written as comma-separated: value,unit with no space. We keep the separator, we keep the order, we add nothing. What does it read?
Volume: 20.0406,m³
